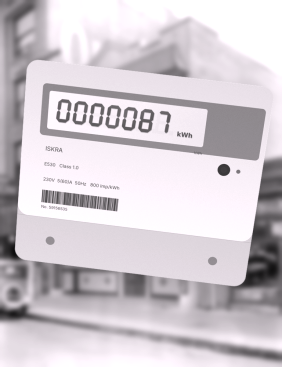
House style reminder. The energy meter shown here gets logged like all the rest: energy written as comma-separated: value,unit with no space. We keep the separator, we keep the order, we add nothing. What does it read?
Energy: 87,kWh
